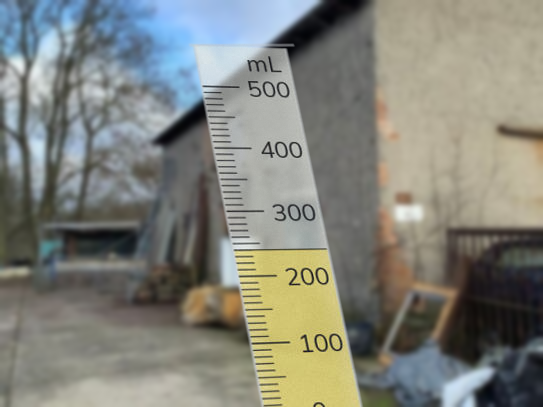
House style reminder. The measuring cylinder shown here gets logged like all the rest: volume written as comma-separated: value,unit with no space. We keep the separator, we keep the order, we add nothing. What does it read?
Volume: 240,mL
